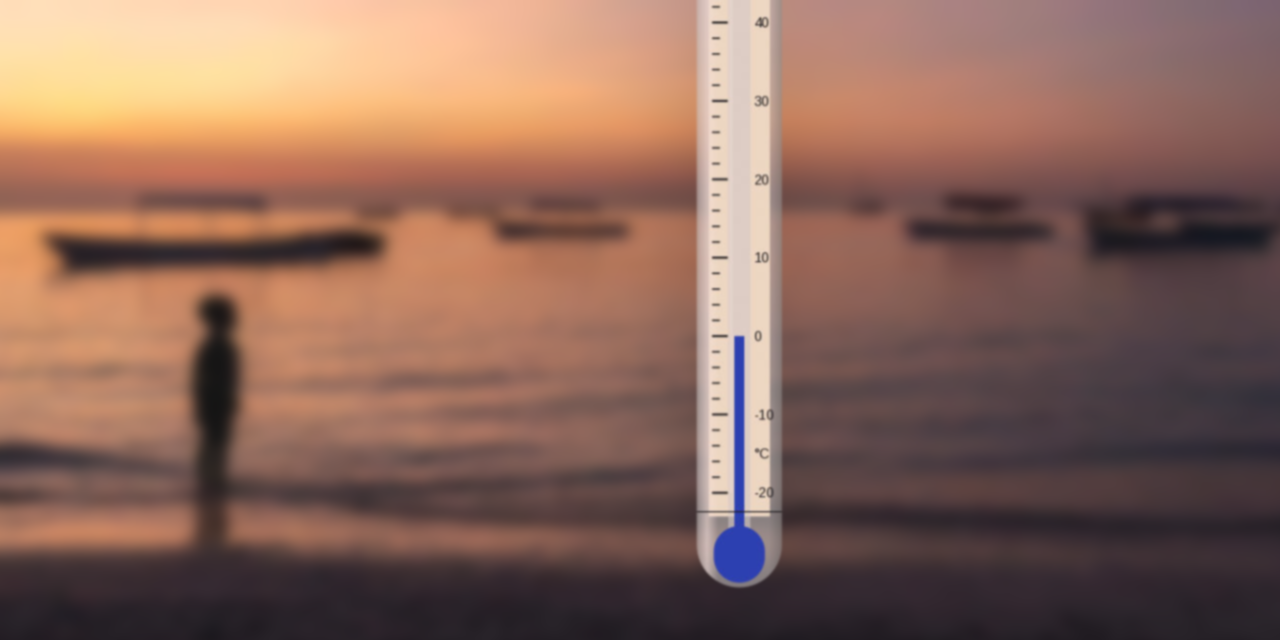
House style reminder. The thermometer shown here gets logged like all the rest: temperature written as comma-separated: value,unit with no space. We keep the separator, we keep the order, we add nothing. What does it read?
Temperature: 0,°C
